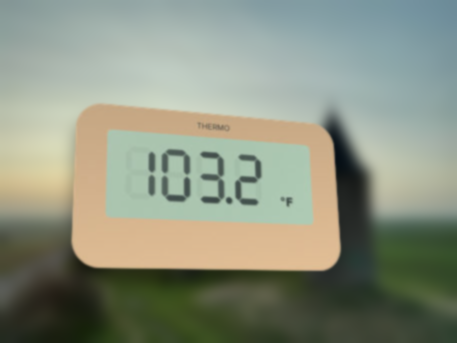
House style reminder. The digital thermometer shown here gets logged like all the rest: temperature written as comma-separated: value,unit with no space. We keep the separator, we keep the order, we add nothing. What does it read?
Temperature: 103.2,°F
